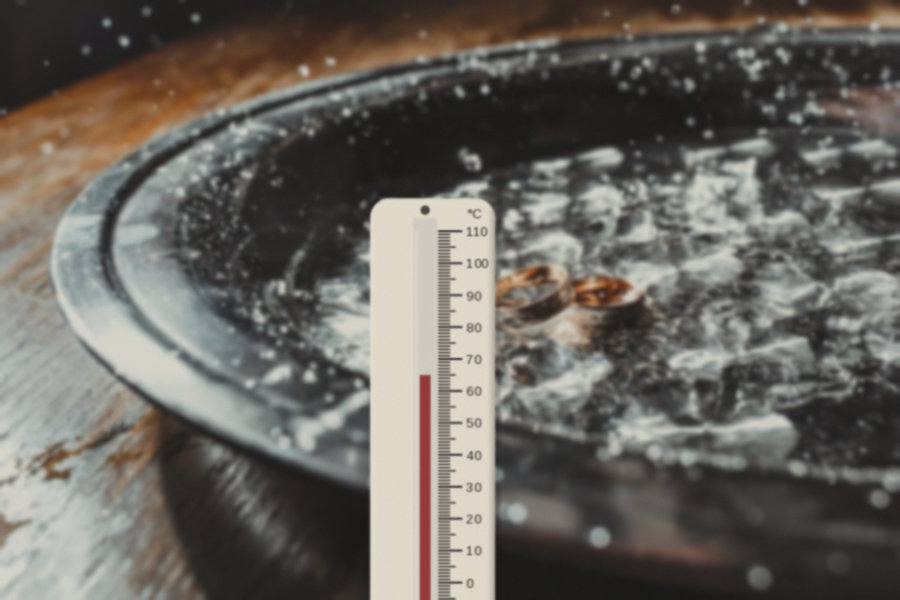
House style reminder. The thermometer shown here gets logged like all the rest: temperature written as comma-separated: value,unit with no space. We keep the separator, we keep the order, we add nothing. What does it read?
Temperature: 65,°C
